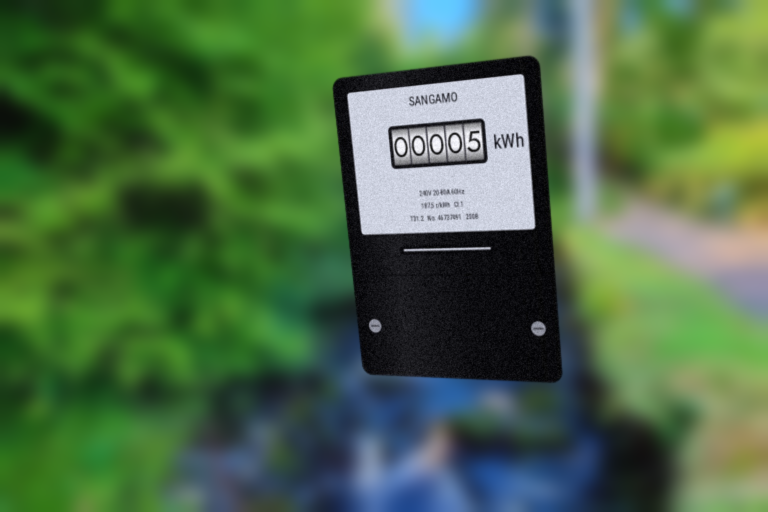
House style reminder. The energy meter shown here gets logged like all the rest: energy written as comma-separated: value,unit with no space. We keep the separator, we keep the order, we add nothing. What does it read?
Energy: 5,kWh
